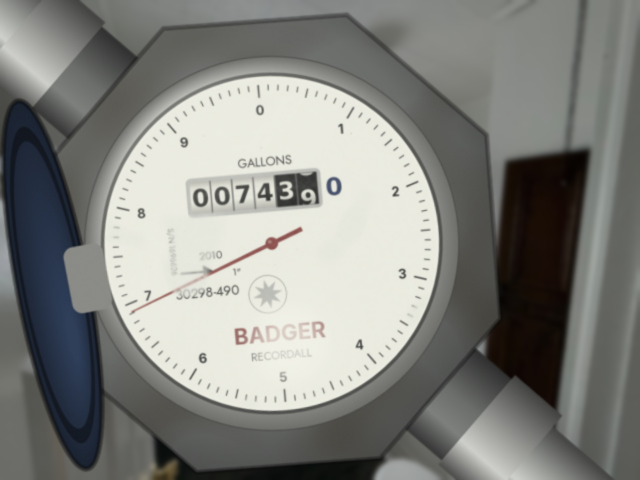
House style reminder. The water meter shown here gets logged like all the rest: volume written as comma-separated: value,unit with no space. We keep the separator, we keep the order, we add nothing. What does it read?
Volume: 74386.9,gal
